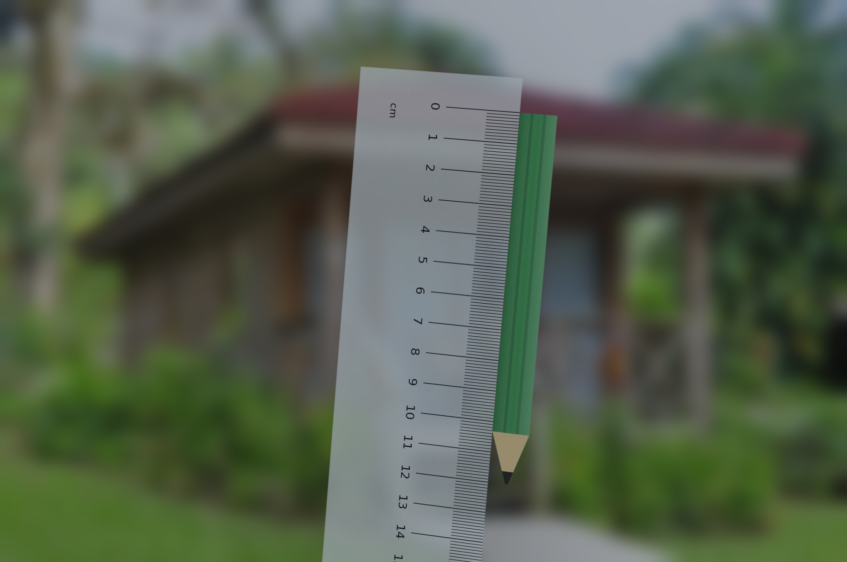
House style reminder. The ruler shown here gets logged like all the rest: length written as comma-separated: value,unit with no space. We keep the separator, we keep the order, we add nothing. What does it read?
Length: 12,cm
